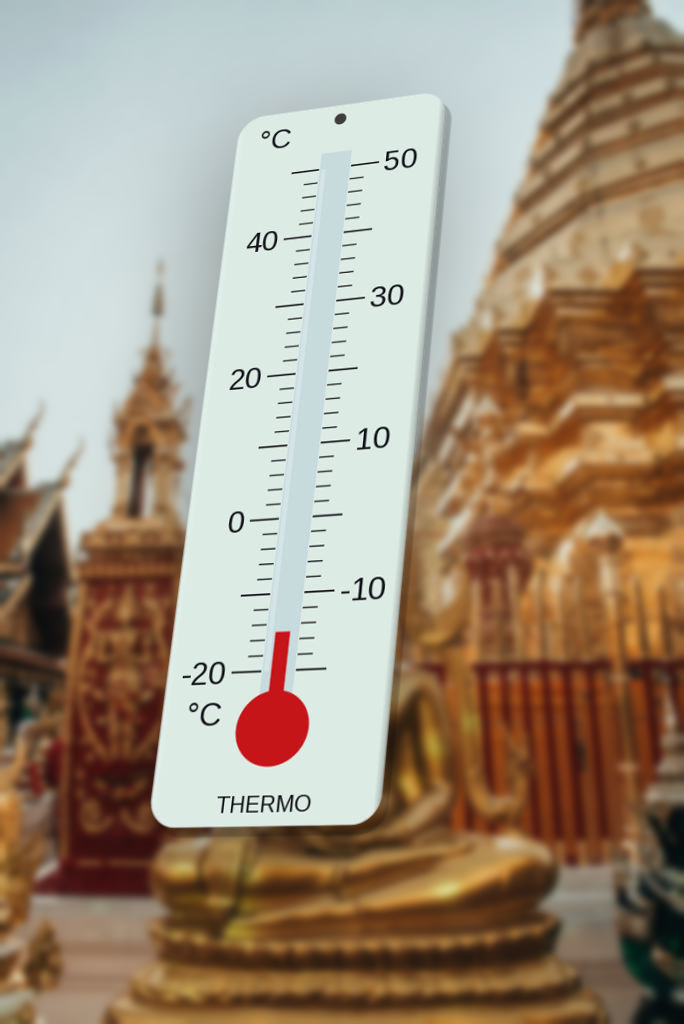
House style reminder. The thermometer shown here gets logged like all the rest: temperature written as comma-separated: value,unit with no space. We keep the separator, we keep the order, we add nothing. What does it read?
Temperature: -15,°C
